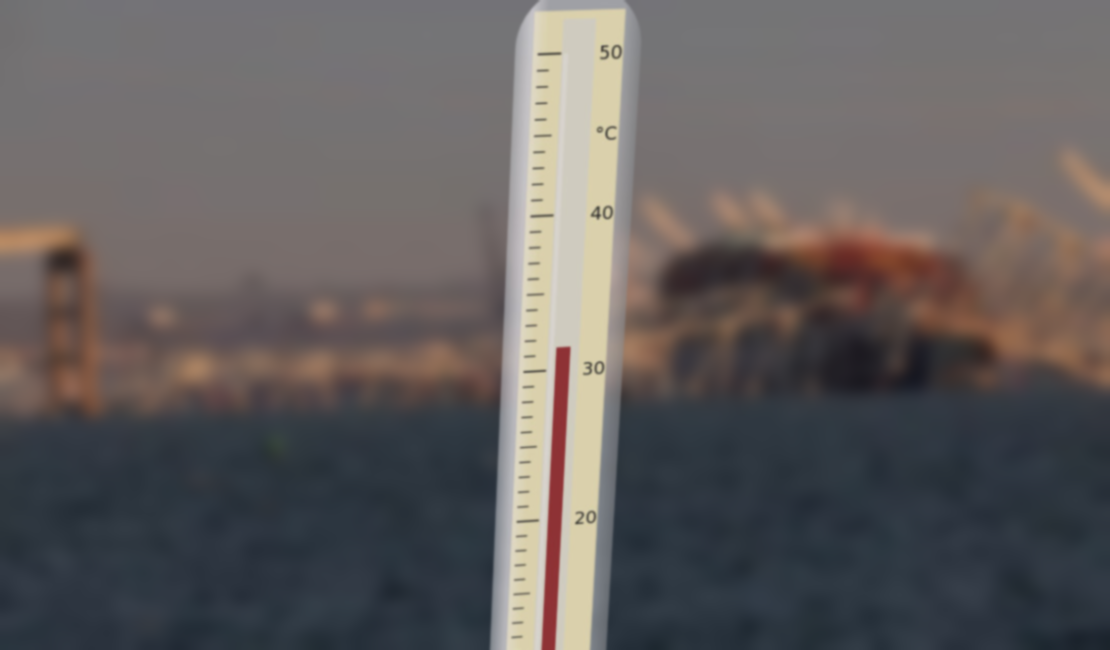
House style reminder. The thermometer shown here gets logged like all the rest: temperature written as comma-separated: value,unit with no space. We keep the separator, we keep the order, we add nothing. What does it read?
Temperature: 31.5,°C
